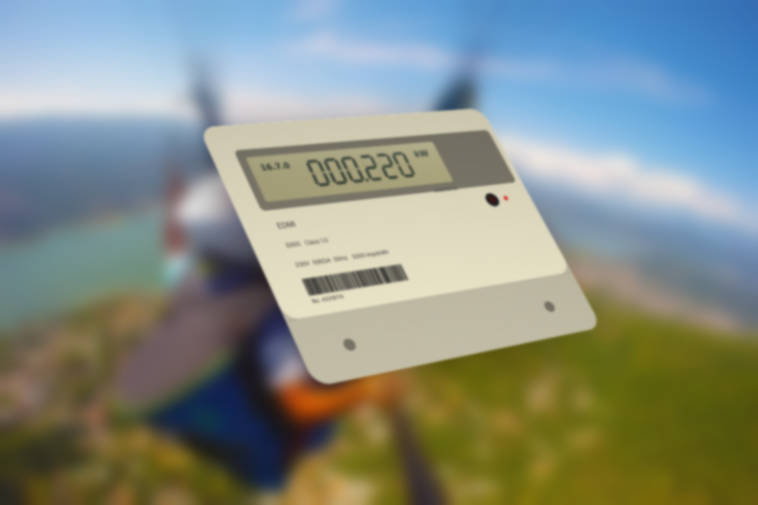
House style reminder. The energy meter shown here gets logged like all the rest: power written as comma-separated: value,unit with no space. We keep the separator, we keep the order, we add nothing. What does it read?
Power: 0.220,kW
